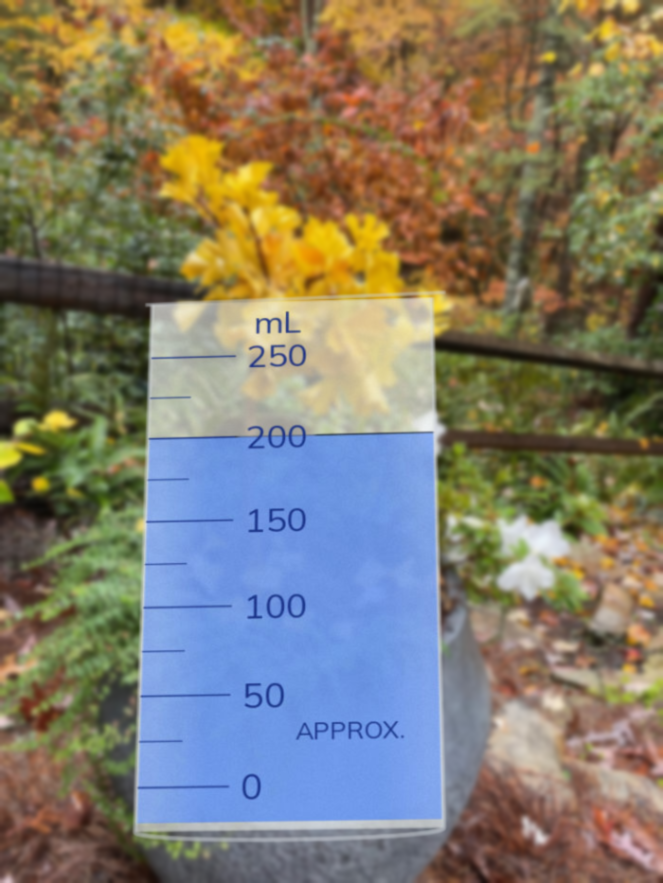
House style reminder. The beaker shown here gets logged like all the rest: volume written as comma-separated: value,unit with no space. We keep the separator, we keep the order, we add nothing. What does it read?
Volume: 200,mL
